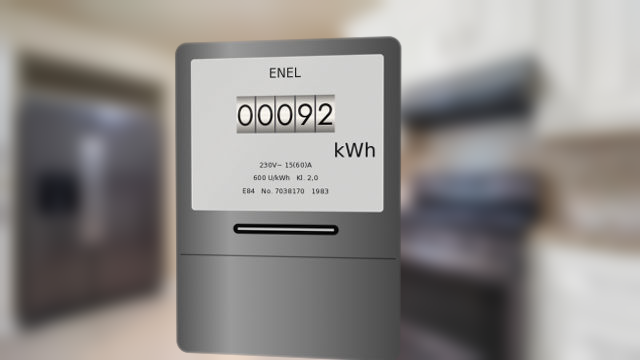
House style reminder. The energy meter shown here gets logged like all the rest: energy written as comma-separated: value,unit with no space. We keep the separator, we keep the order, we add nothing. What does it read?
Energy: 92,kWh
